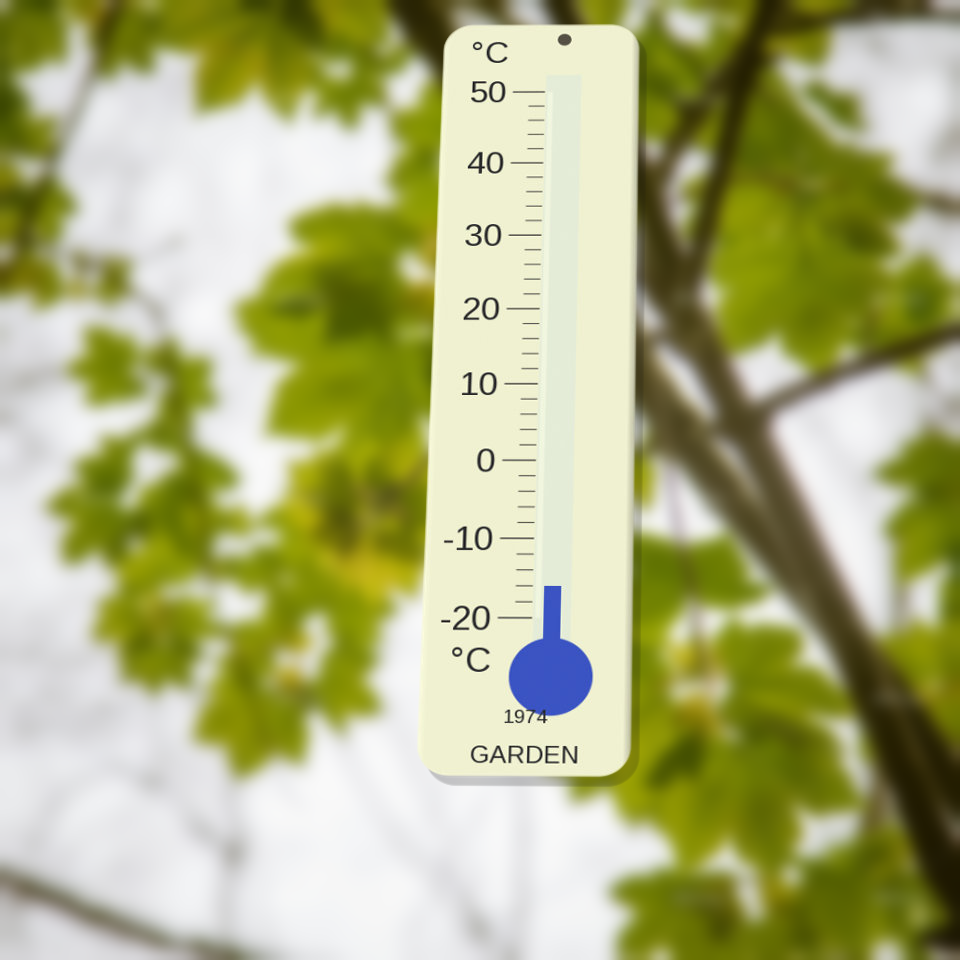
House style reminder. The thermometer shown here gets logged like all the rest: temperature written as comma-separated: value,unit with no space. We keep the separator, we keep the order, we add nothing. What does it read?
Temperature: -16,°C
